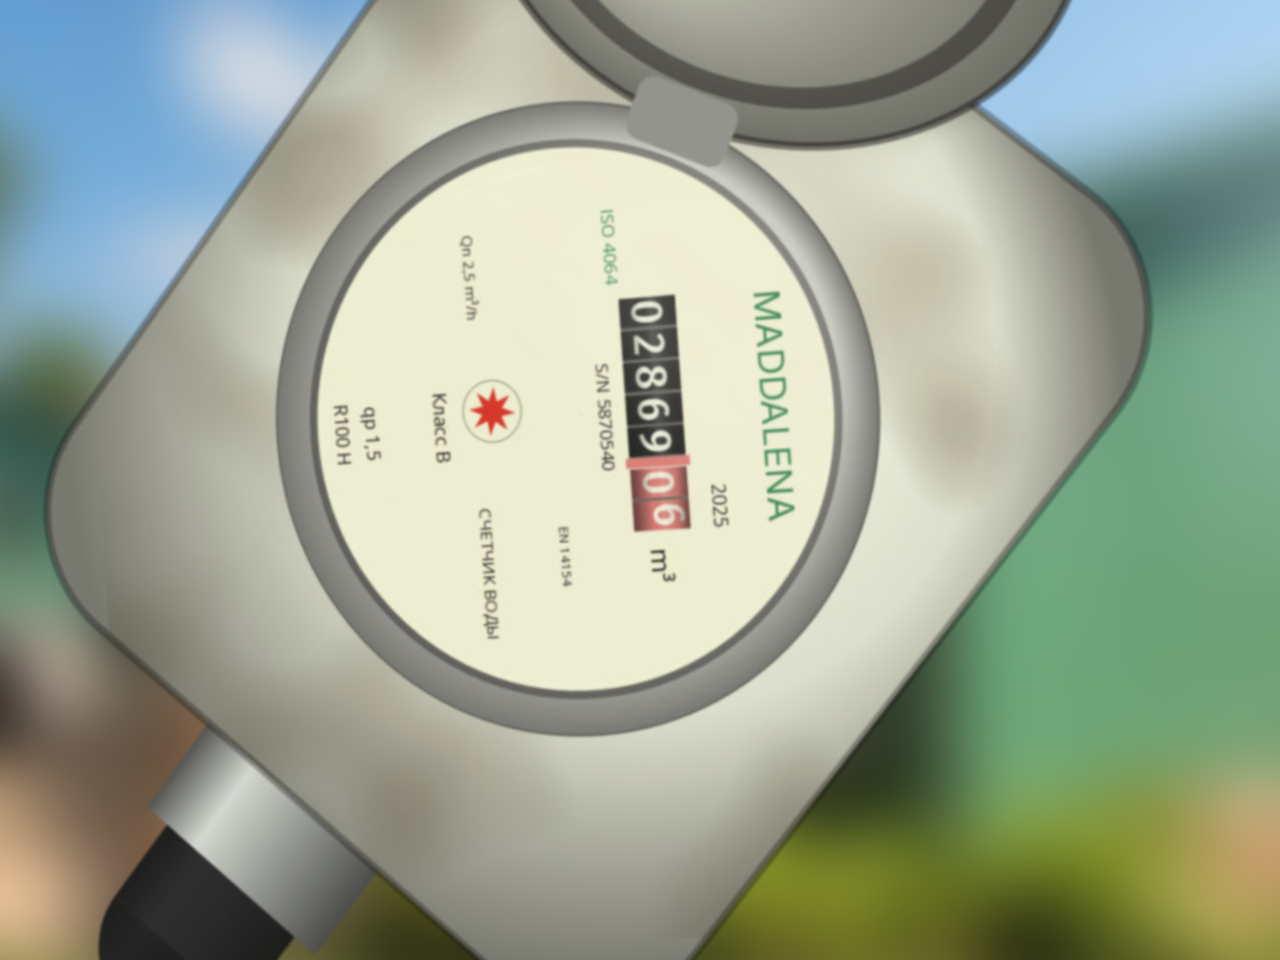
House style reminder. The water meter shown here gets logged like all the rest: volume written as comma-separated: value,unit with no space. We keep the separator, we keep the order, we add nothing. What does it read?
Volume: 2869.06,m³
